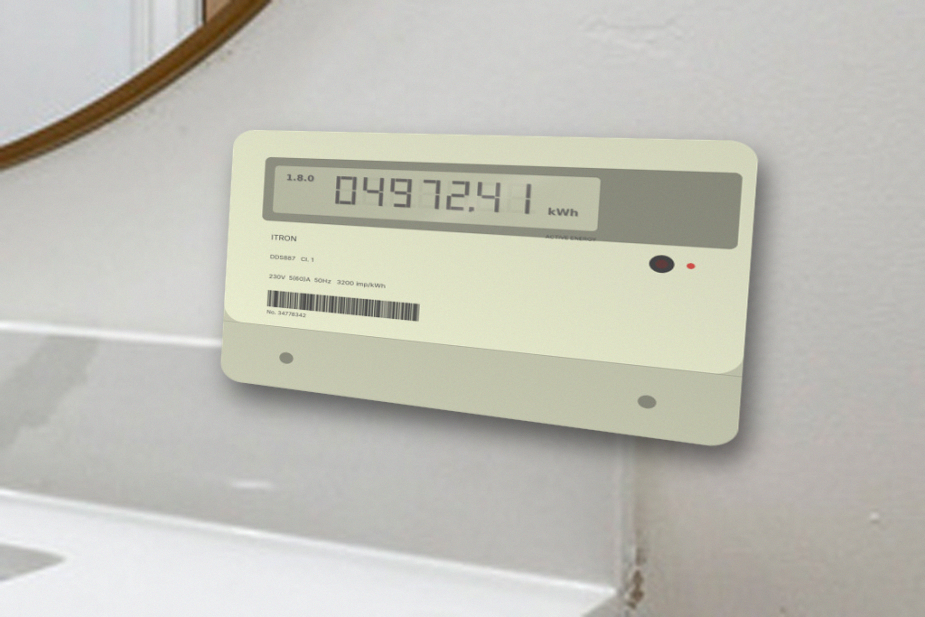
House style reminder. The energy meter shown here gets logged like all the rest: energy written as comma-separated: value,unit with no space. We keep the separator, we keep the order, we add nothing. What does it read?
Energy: 4972.41,kWh
